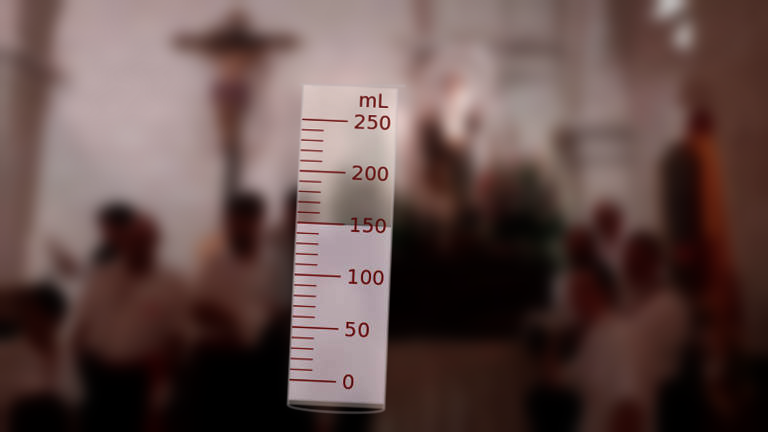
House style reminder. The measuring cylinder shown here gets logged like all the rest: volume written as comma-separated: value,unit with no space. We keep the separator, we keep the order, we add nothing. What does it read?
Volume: 150,mL
